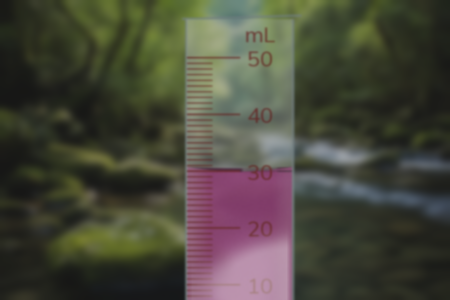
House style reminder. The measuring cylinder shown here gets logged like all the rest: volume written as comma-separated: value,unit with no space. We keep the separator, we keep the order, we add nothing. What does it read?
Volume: 30,mL
